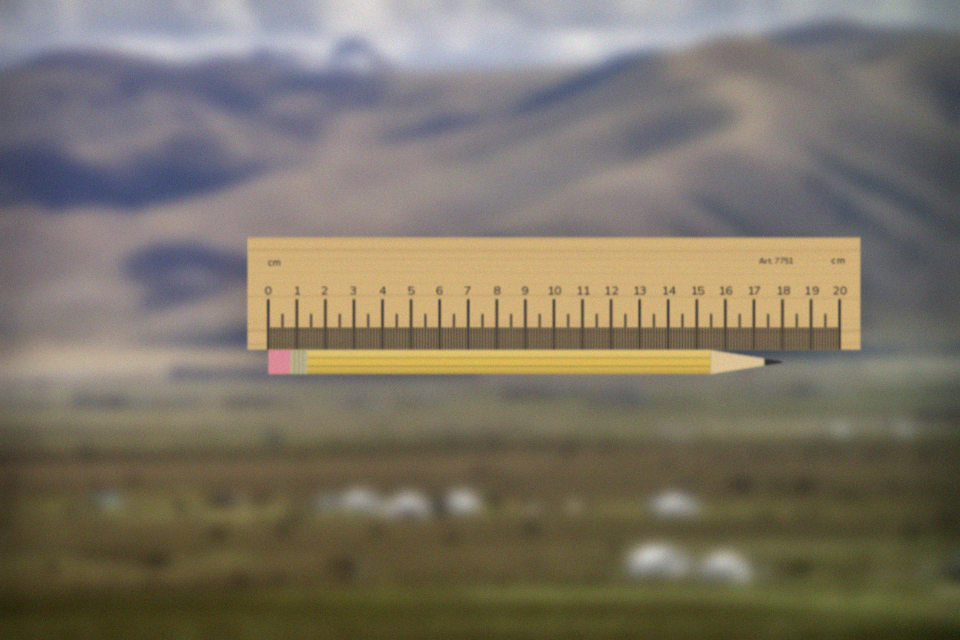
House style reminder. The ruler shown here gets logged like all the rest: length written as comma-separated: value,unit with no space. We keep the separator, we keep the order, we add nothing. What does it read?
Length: 18,cm
